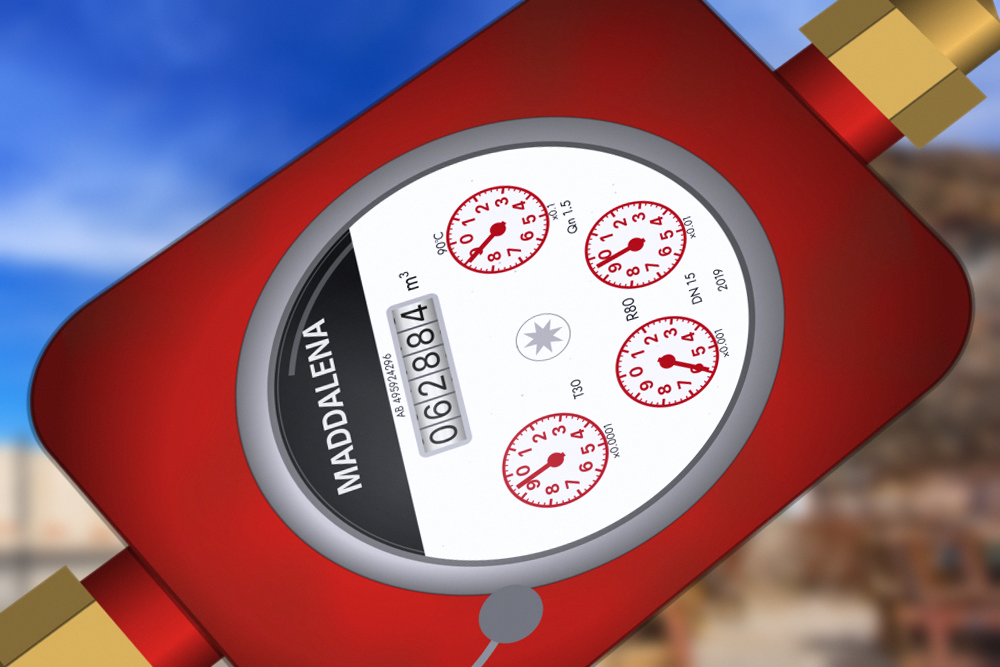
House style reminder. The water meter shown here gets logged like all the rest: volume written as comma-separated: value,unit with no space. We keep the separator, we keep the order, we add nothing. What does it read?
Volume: 62884.8959,m³
